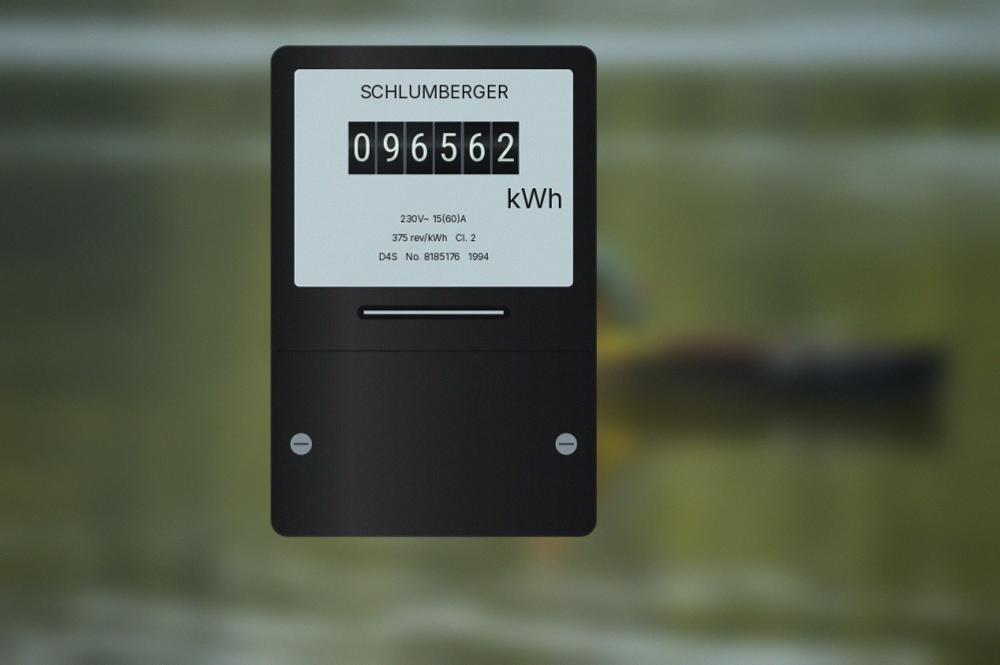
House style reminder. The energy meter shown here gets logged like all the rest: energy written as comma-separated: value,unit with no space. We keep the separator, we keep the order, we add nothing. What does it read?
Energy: 96562,kWh
